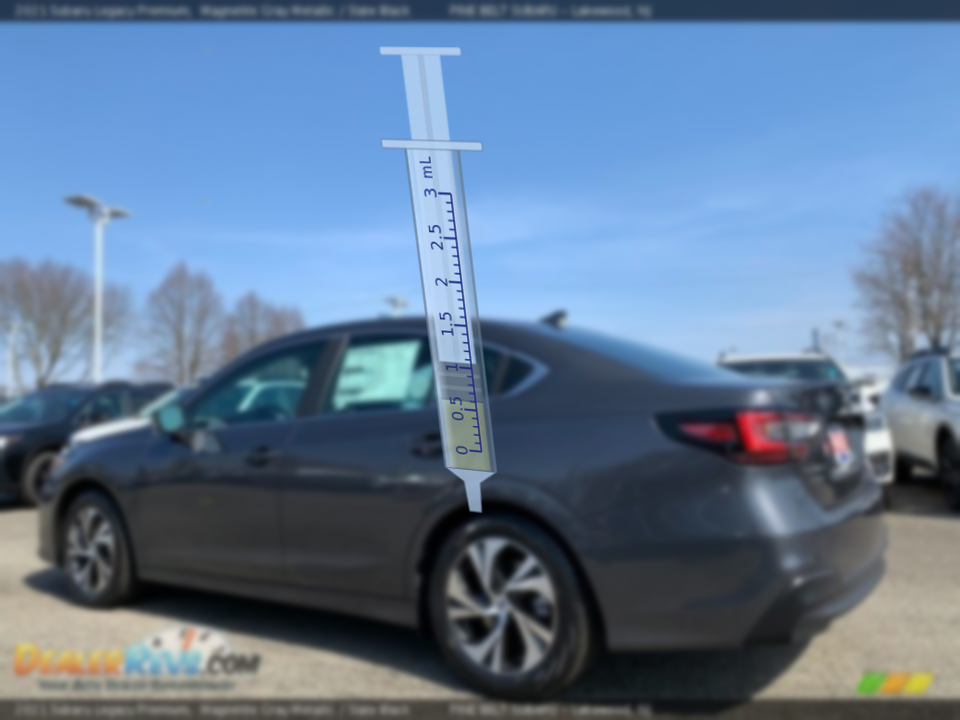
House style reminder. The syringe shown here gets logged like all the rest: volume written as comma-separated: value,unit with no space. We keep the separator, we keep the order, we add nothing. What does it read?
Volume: 0.6,mL
